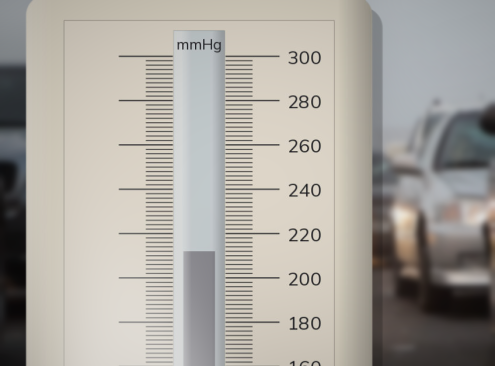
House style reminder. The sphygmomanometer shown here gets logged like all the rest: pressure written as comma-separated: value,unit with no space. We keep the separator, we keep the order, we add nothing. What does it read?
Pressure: 212,mmHg
